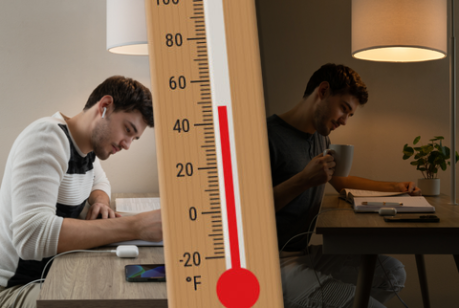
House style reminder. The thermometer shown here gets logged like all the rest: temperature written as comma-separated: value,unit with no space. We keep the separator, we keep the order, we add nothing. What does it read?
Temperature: 48,°F
